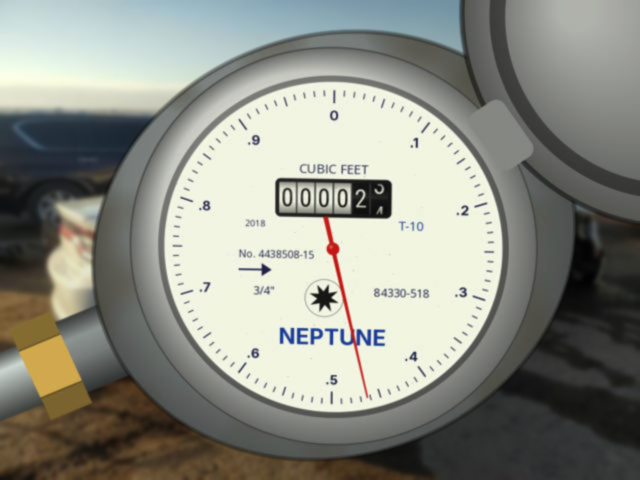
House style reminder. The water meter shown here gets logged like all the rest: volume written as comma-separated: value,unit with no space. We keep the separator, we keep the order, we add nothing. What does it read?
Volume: 23.46,ft³
